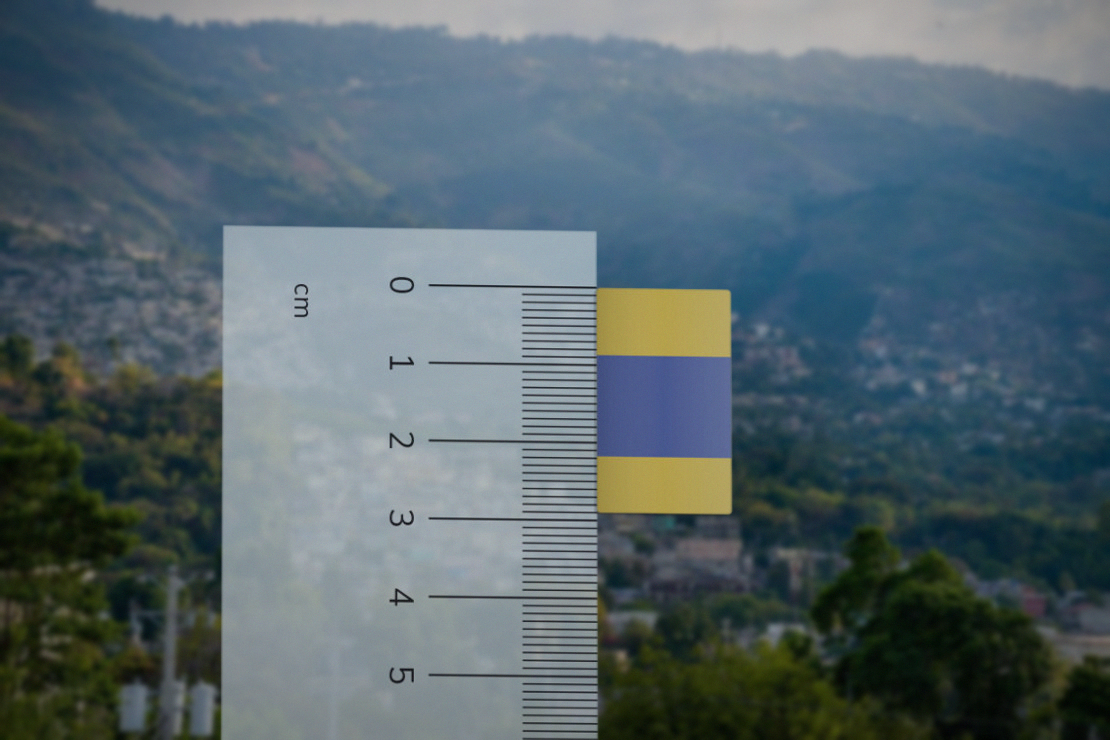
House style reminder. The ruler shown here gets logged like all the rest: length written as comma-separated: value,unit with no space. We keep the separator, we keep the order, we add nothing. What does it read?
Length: 2.9,cm
